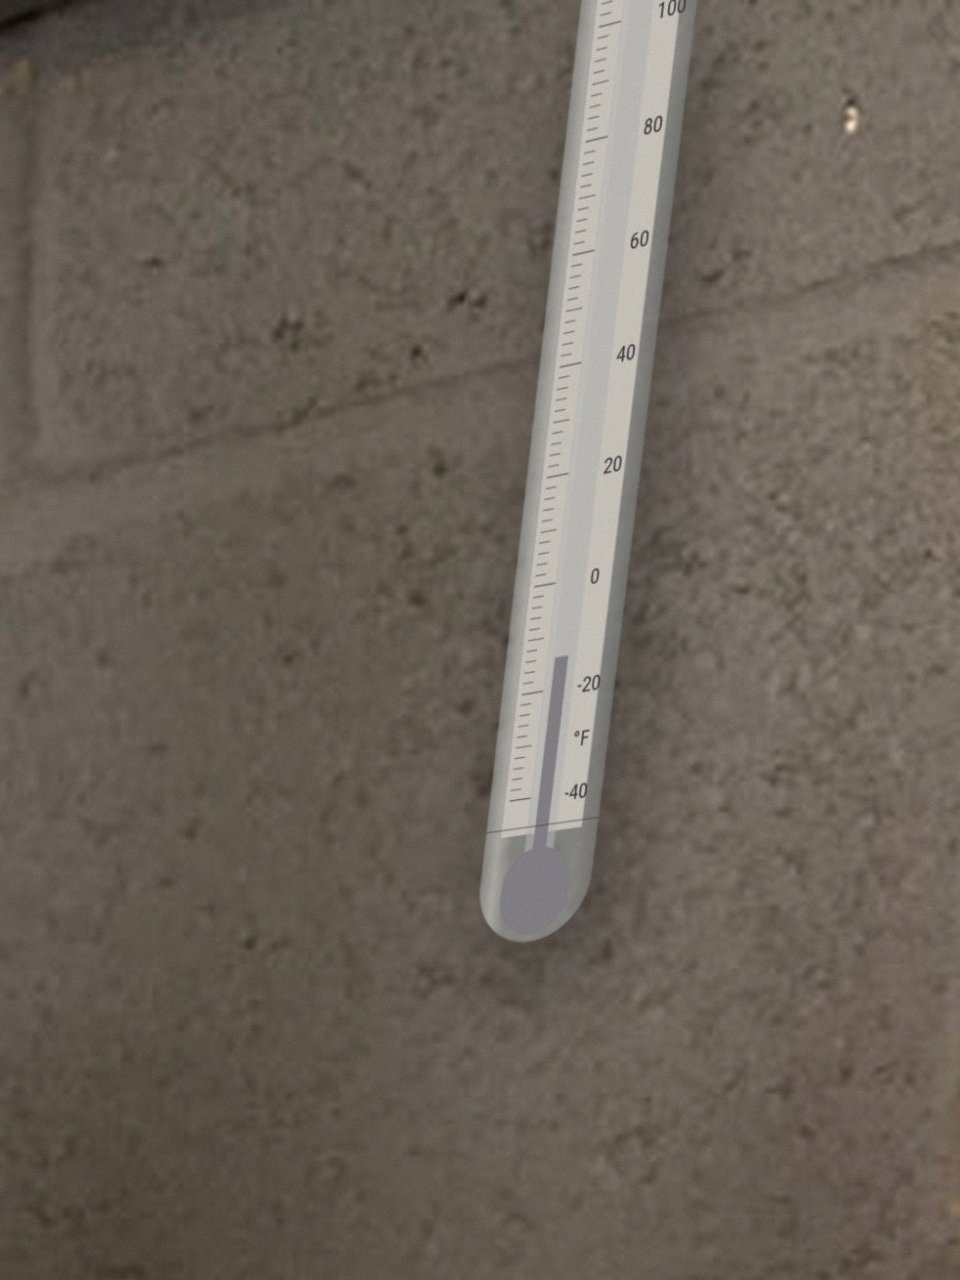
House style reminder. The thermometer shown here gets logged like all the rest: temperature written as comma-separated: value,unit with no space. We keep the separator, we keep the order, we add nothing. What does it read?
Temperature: -14,°F
